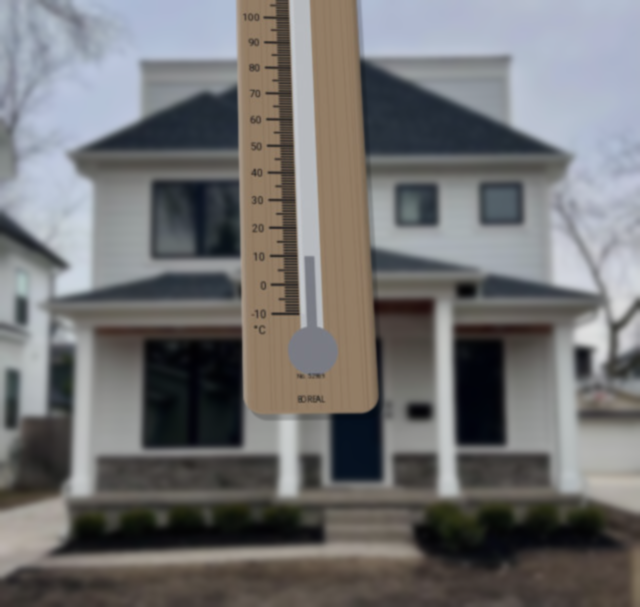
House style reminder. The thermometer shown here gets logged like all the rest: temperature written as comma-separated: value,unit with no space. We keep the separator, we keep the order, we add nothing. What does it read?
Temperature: 10,°C
